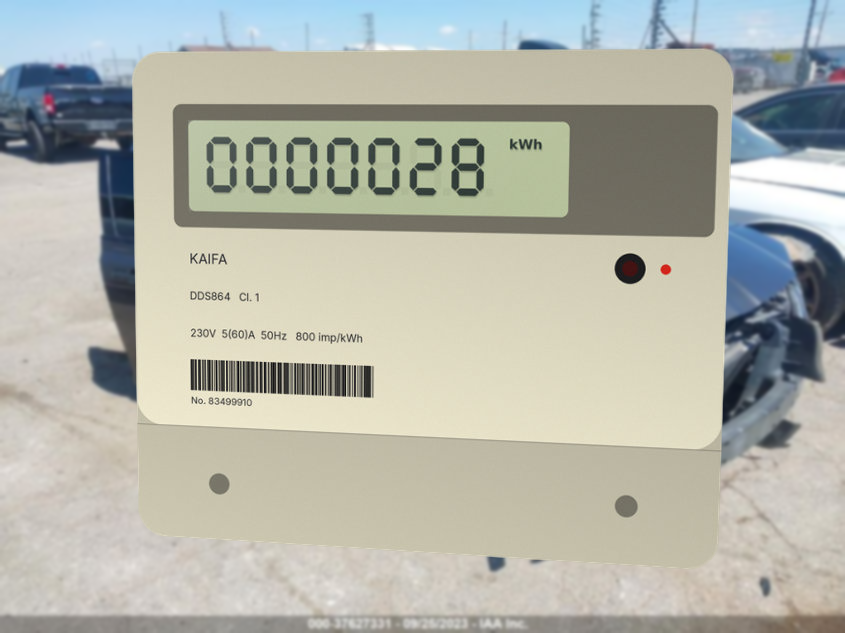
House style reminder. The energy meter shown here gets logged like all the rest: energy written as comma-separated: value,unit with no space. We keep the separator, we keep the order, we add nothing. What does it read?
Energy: 28,kWh
